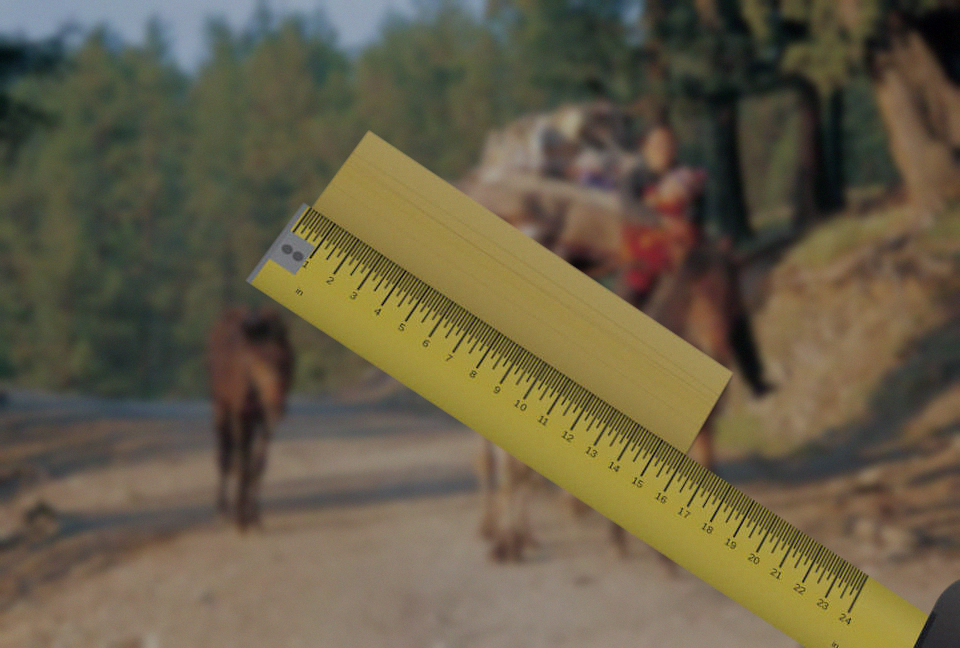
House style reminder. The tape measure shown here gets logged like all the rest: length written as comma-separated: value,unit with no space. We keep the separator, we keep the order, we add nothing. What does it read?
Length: 16,in
